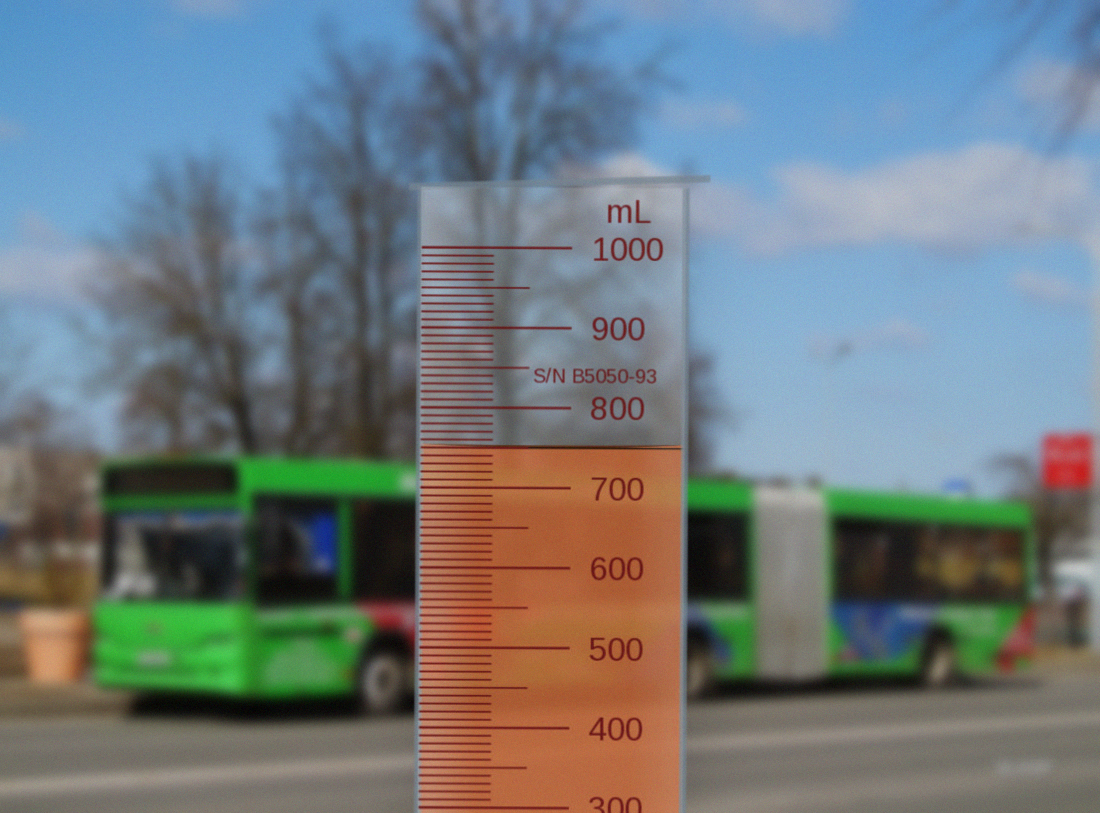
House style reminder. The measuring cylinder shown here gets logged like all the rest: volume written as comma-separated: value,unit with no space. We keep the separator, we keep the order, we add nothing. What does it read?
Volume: 750,mL
